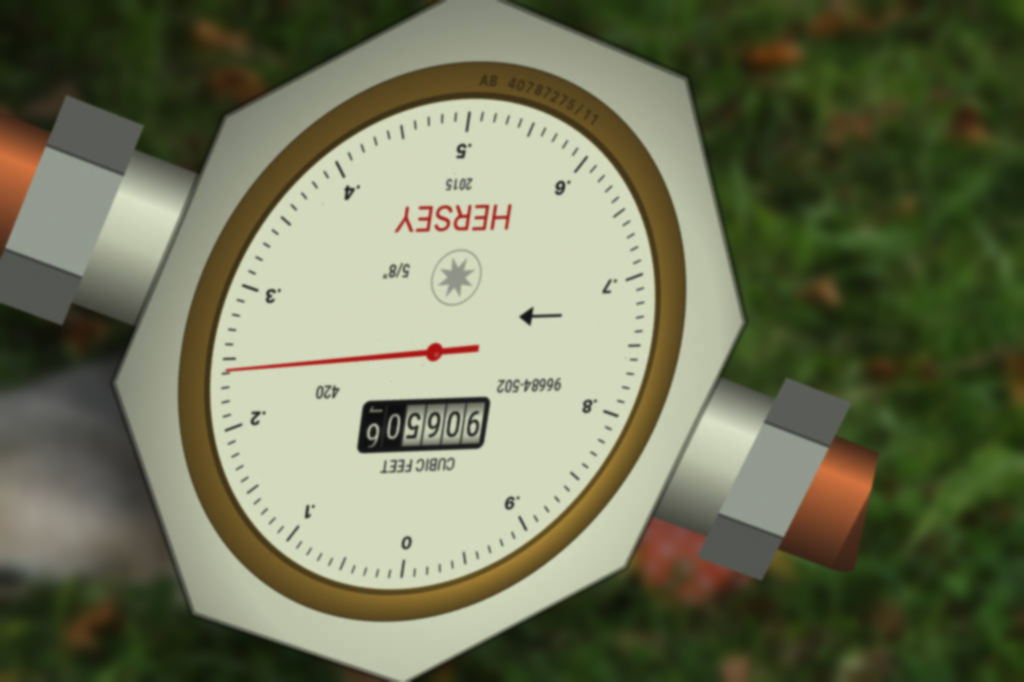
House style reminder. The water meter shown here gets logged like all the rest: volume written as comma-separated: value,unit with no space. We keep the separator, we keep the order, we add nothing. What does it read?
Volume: 906506.24,ft³
